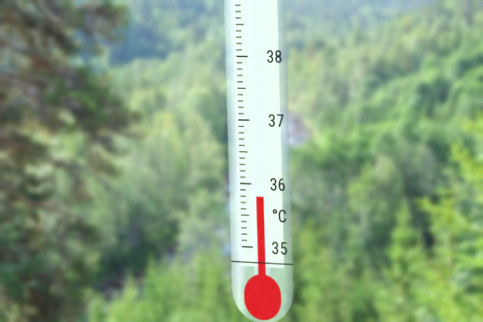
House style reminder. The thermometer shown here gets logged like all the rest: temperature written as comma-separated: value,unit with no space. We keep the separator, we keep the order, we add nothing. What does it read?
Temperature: 35.8,°C
